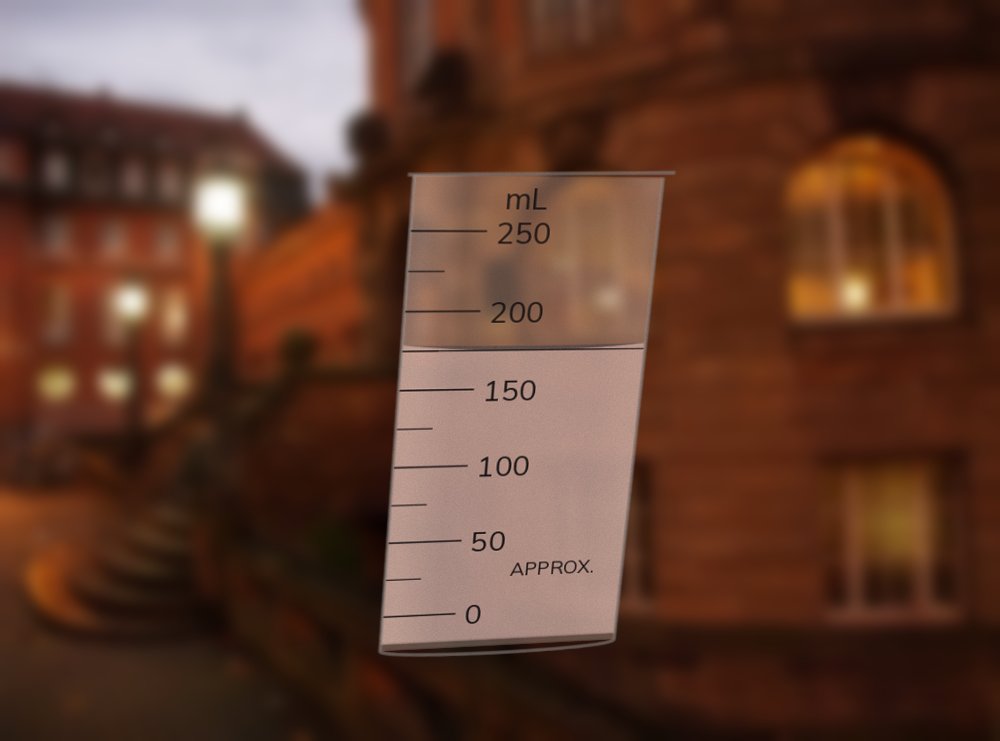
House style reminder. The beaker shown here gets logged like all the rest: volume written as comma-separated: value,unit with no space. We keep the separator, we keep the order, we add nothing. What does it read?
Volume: 175,mL
